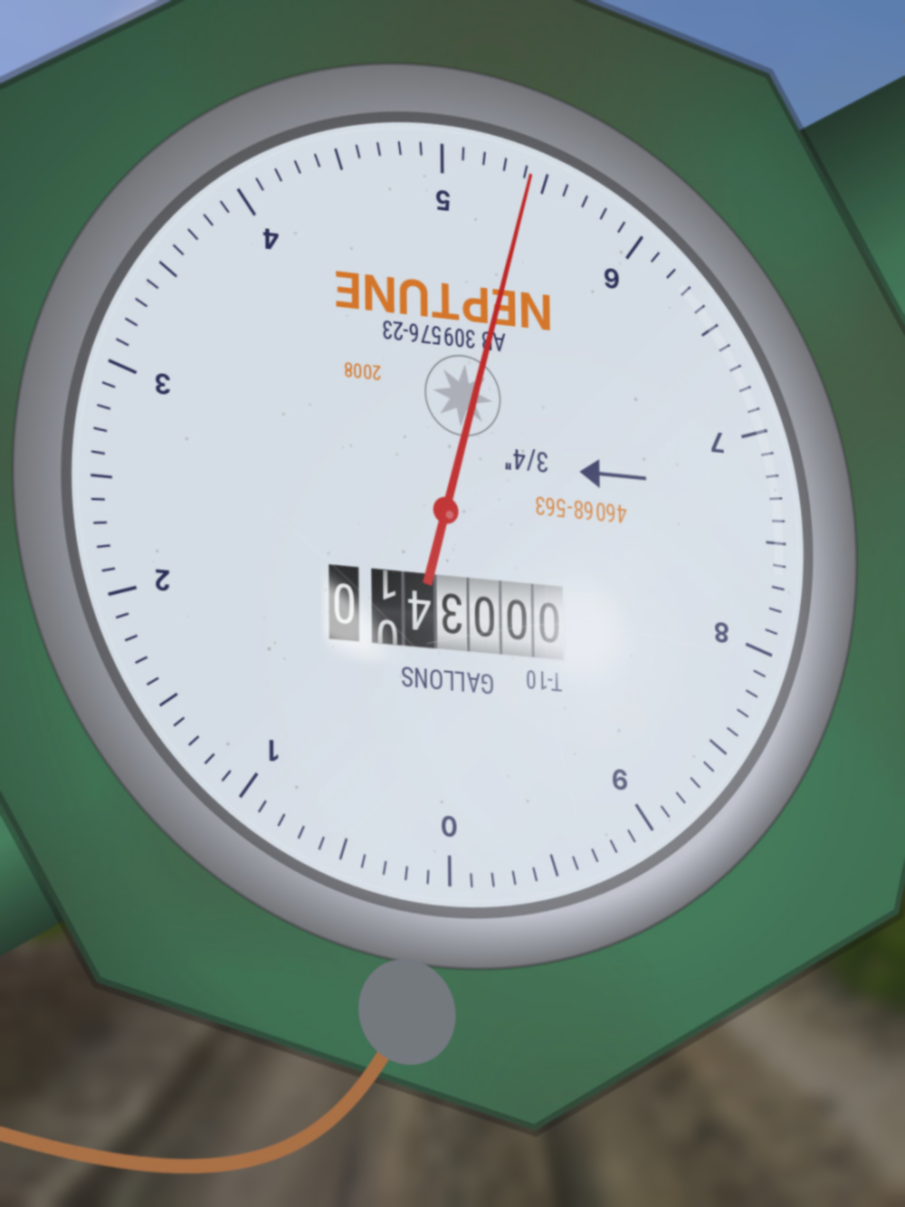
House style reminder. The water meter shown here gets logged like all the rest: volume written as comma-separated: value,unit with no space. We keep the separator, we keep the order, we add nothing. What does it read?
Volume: 3405.4,gal
